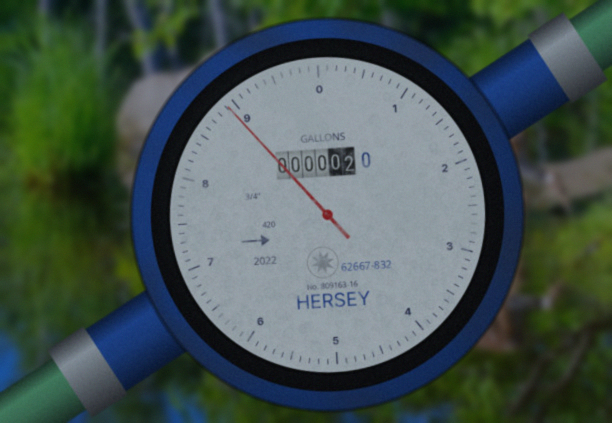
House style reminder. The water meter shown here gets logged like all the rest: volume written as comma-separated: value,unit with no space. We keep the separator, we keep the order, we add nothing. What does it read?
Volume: 18.9,gal
